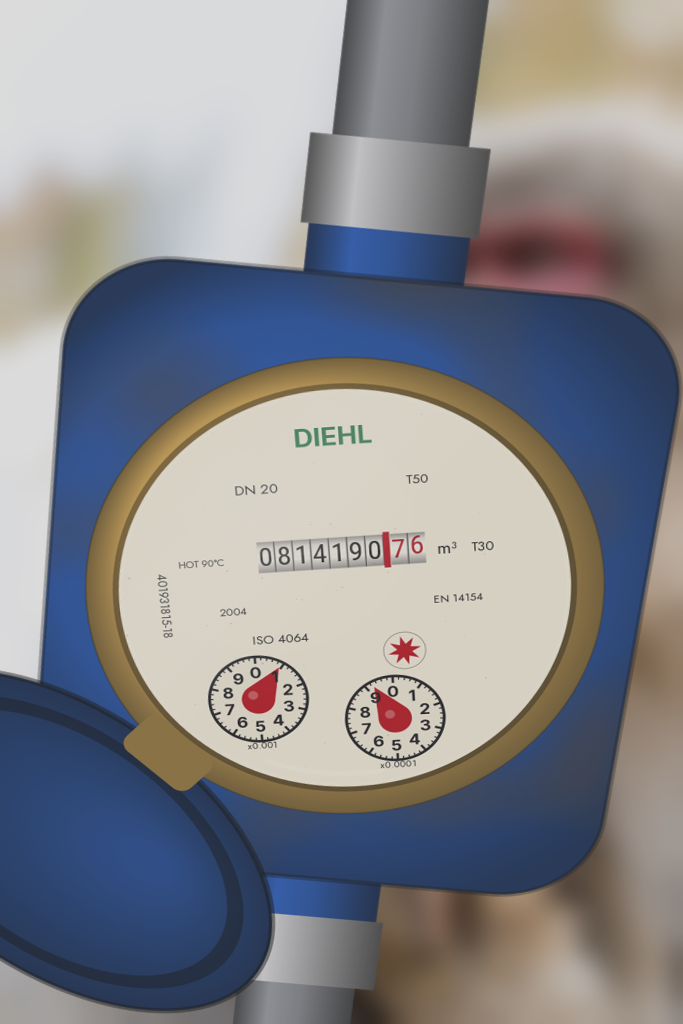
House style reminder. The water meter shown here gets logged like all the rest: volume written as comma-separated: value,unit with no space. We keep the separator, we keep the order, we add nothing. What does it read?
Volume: 814190.7609,m³
